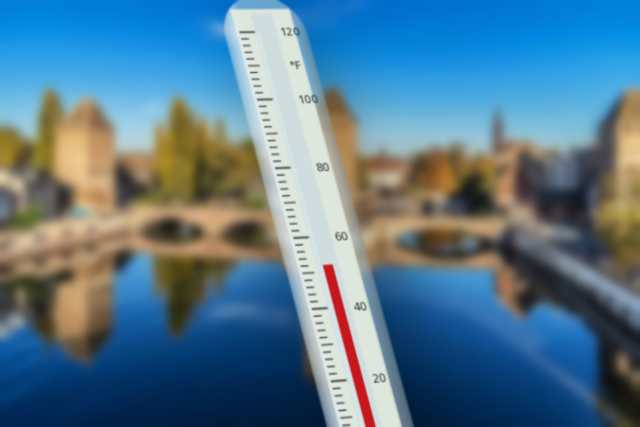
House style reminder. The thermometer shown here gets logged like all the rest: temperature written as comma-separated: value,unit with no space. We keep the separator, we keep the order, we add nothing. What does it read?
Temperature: 52,°F
